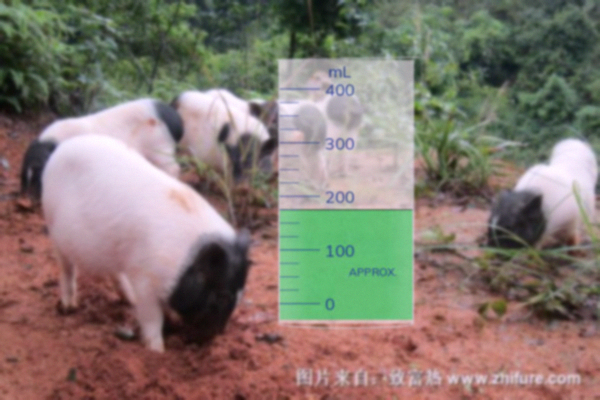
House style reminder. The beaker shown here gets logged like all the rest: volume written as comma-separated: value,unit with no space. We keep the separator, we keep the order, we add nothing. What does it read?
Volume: 175,mL
